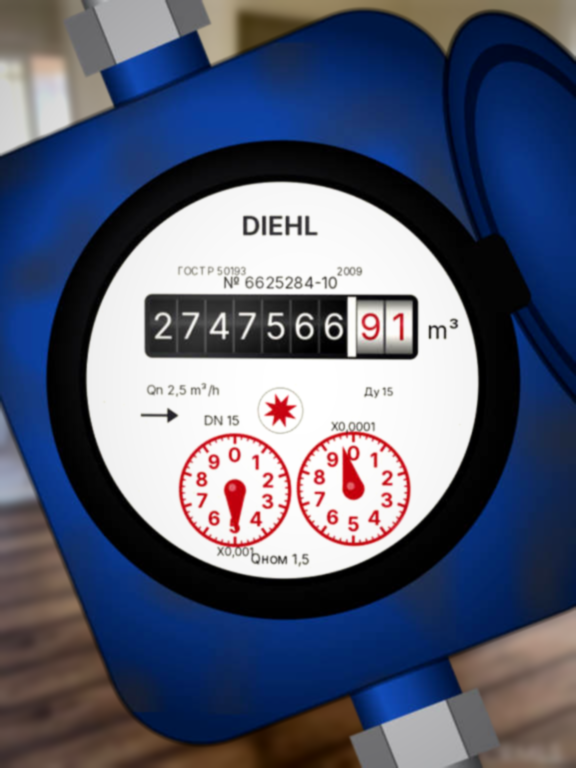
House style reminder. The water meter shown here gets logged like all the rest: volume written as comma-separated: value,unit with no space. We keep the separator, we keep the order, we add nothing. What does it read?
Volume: 2747566.9149,m³
